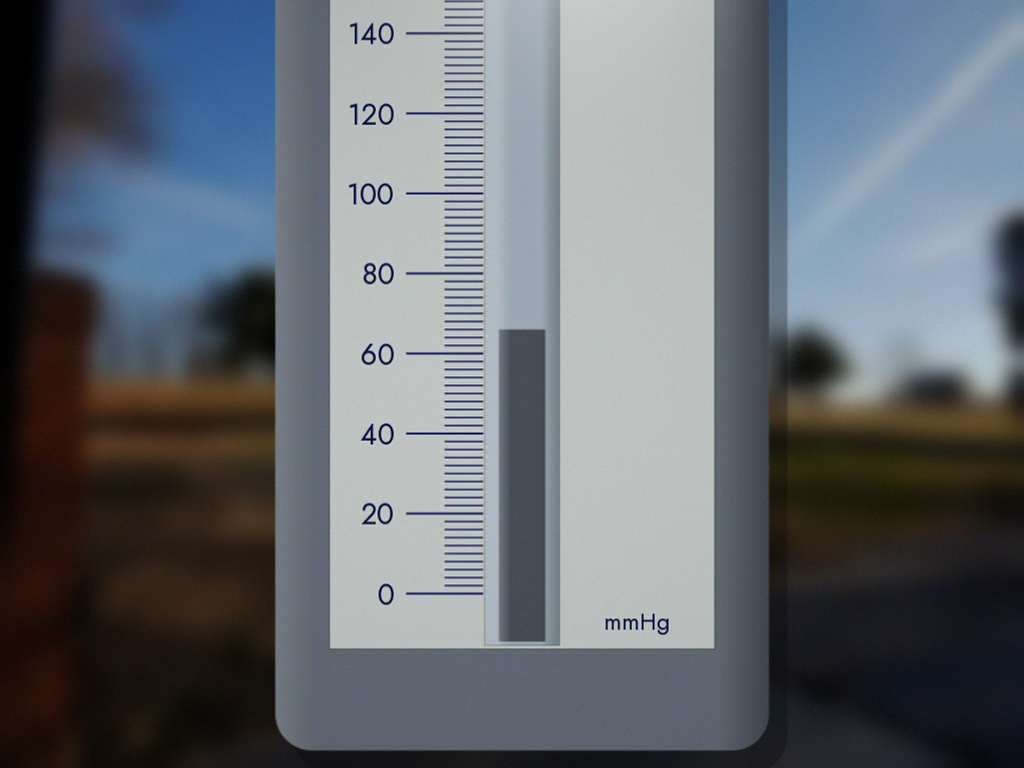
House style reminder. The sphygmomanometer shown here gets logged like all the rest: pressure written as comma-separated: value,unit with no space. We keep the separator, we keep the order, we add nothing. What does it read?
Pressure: 66,mmHg
